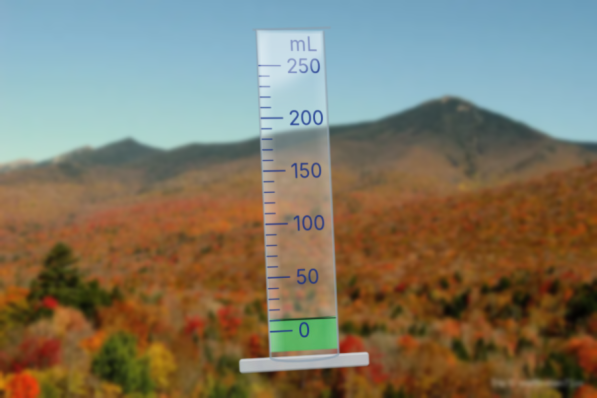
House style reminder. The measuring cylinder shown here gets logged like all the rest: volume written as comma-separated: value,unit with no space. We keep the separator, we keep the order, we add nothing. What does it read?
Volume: 10,mL
